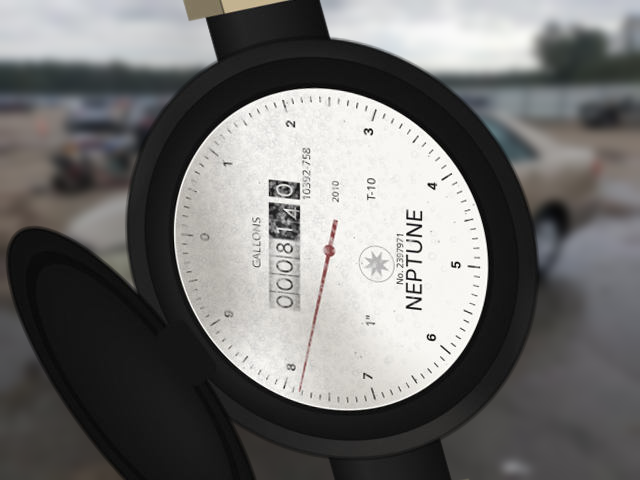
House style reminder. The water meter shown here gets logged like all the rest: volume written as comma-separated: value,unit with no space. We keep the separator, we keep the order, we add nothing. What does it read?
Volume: 8137.8,gal
